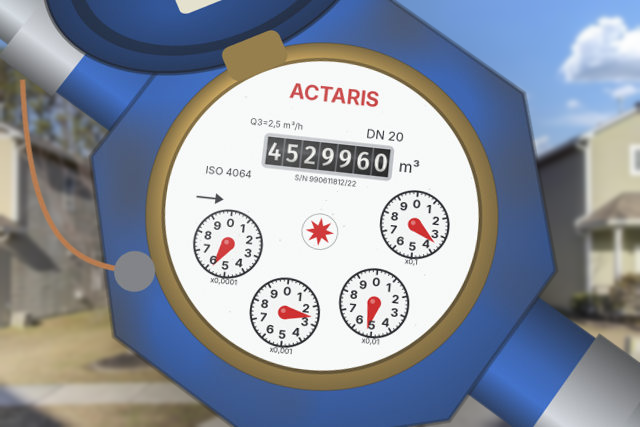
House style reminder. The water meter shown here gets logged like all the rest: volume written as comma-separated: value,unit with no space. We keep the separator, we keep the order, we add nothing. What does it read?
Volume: 4529960.3525,m³
